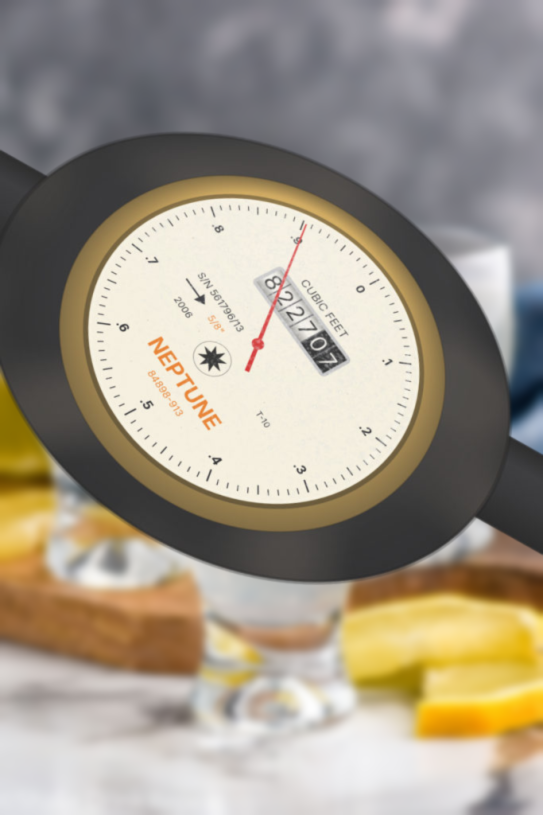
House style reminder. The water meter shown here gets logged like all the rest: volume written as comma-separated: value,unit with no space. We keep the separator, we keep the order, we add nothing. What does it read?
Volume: 822706.90,ft³
